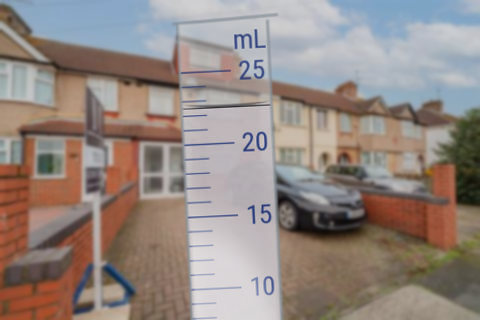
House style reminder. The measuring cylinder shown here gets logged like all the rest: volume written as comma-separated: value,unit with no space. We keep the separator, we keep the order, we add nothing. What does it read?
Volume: 22.5,mL
